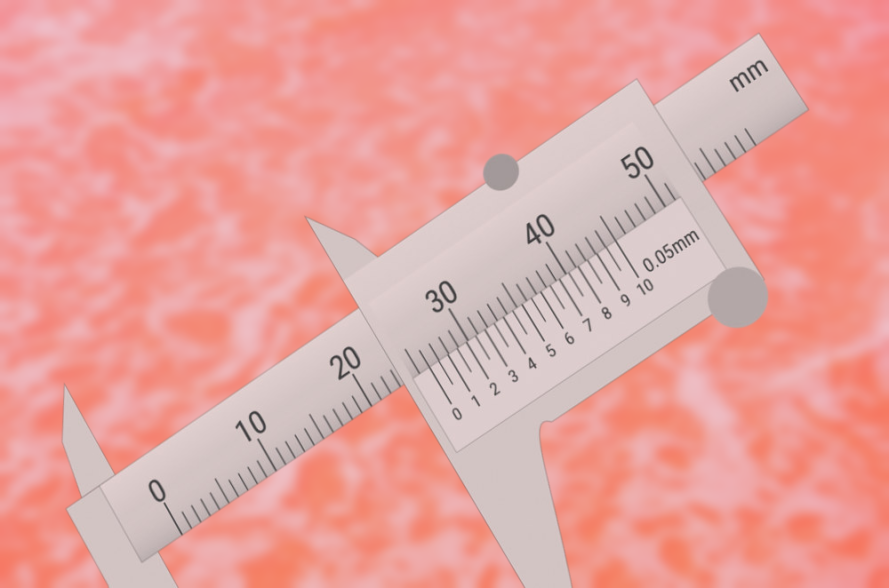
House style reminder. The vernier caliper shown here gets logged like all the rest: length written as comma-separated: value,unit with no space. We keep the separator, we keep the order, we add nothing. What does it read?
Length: 26.0,mm
